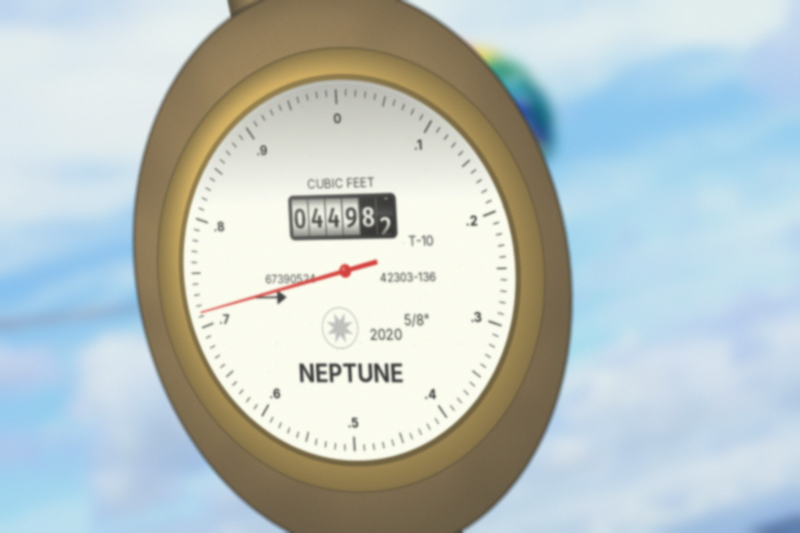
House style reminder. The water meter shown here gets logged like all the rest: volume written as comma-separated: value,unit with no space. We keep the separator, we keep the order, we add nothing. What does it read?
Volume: 44981.71,ft³
